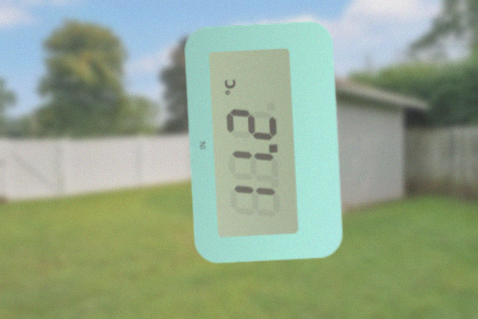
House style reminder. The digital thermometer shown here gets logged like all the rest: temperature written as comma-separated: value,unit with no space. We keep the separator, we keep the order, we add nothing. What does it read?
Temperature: 11.2,°C
